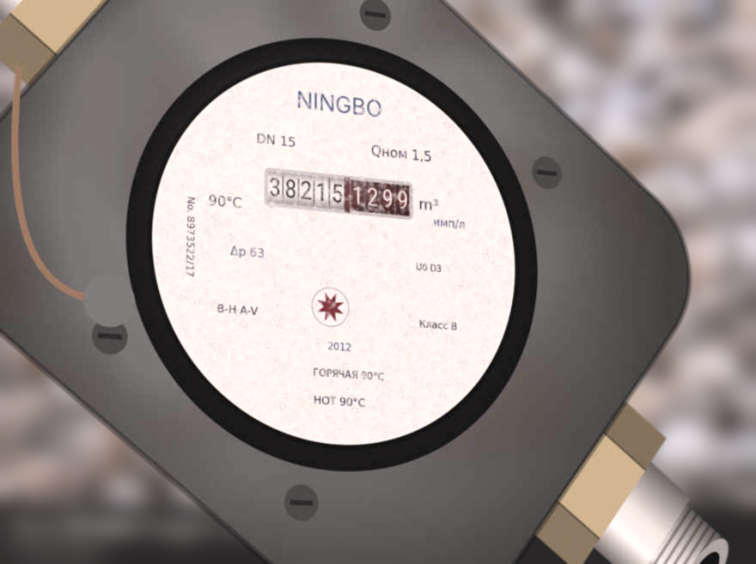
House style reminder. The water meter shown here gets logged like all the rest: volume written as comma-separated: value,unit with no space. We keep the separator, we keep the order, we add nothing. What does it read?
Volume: 38215.1299,m³
